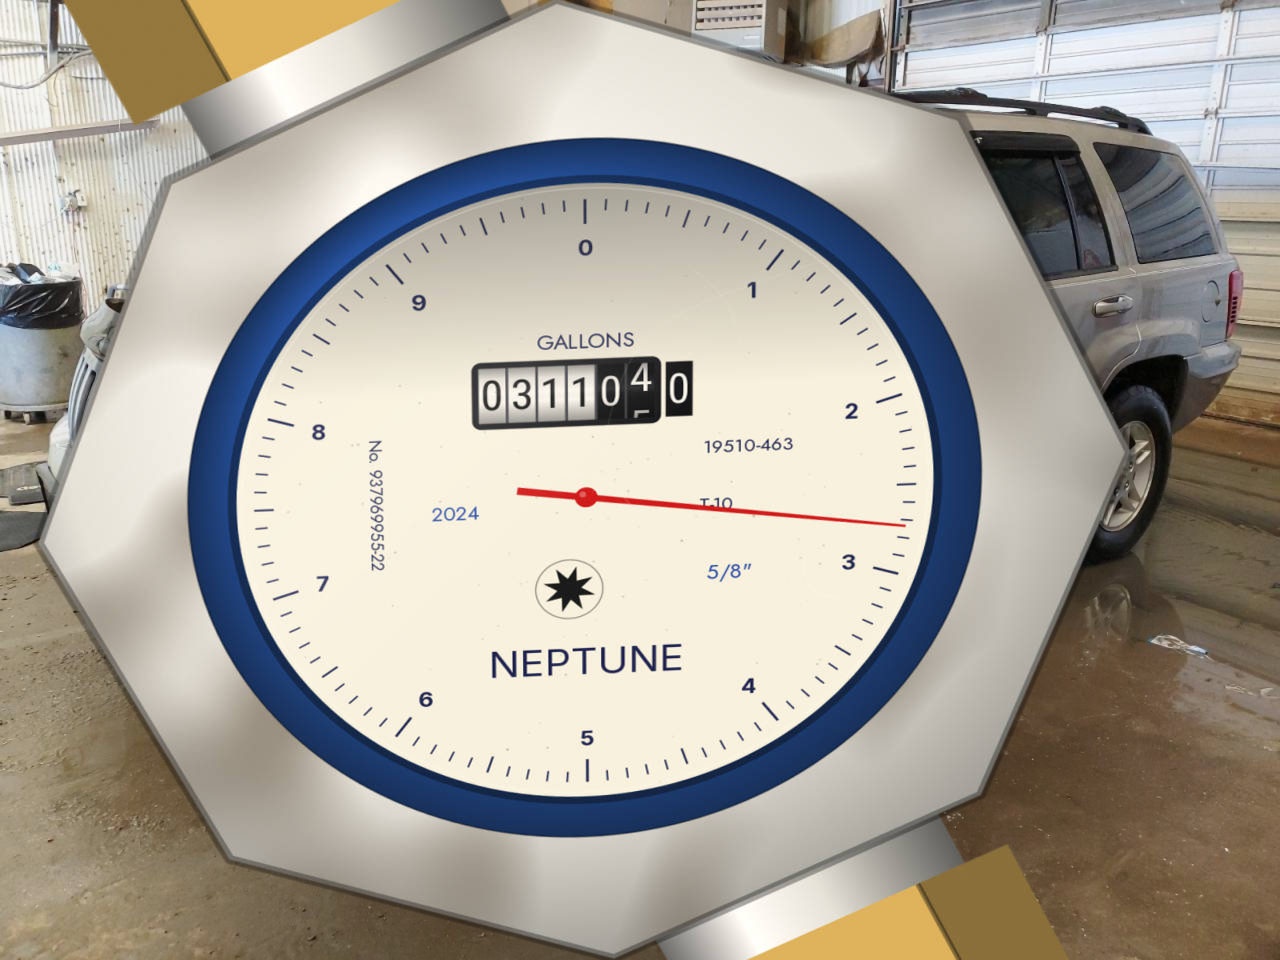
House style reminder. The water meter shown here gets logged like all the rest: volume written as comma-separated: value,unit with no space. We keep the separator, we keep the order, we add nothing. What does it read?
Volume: 311042.7,gal
